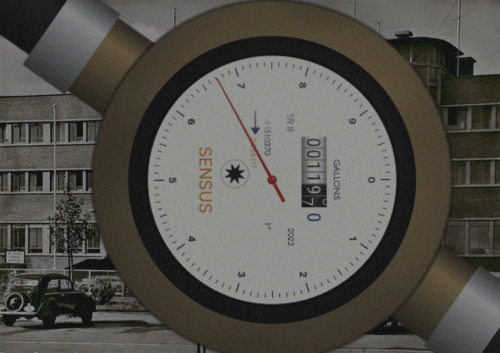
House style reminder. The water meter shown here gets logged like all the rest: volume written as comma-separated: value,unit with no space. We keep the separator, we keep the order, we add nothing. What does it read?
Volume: 11966.7,gal
